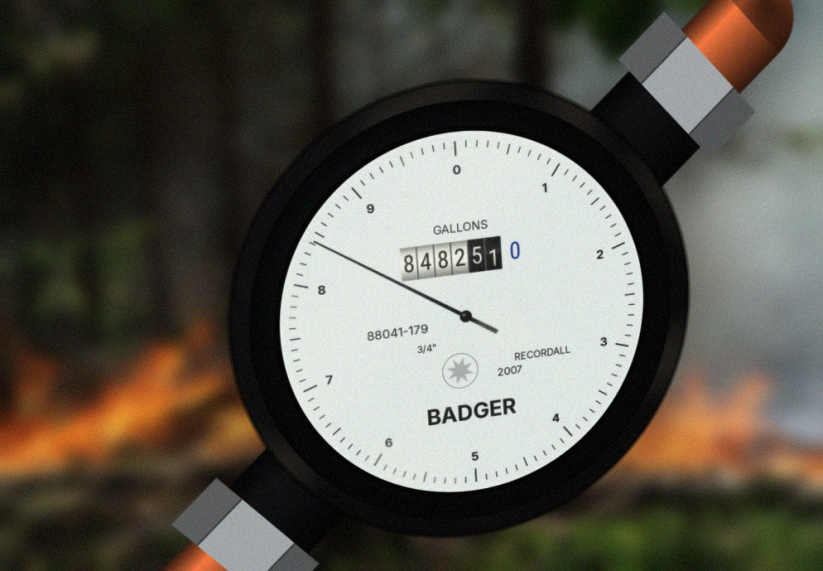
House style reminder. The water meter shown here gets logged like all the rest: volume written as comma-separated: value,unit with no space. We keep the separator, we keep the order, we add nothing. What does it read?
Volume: 8482508.4,gal
